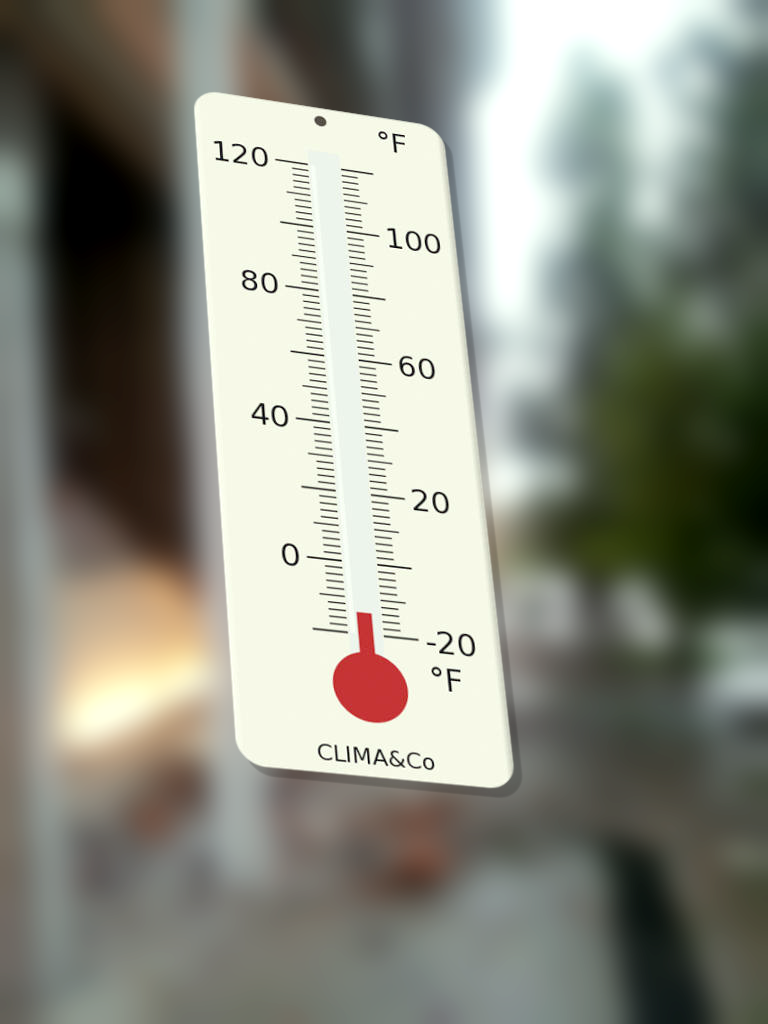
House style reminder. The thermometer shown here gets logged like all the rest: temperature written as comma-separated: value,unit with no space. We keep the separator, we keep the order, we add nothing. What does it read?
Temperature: -14,°F
